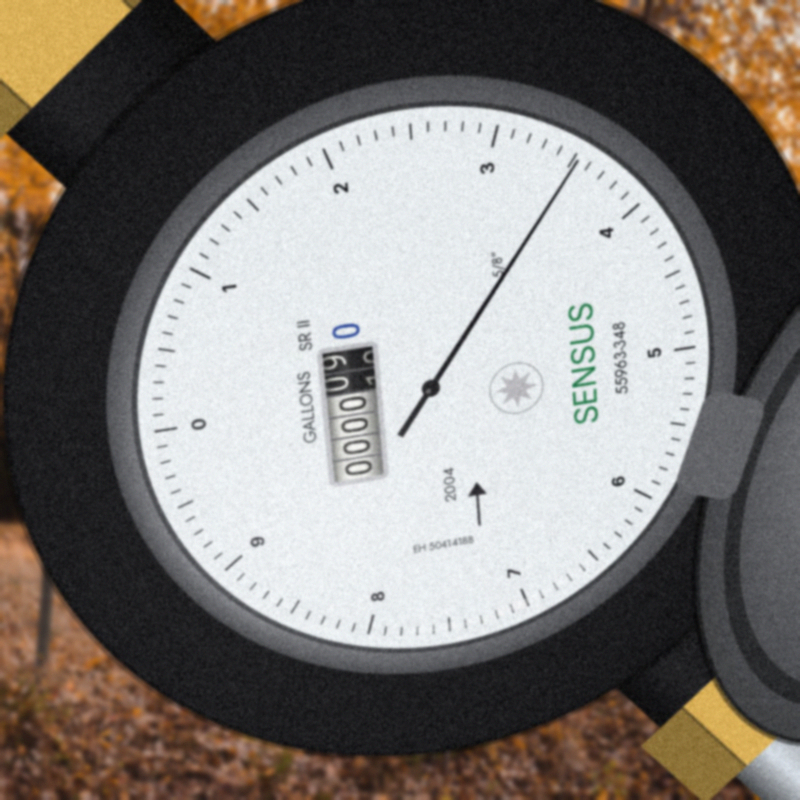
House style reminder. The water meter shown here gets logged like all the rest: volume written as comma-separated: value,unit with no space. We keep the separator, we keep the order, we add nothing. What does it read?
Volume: 93.5,gal
